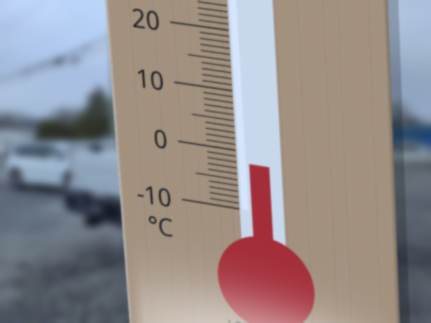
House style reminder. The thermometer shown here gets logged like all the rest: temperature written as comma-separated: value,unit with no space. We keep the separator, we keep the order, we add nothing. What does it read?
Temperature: -2,°C
